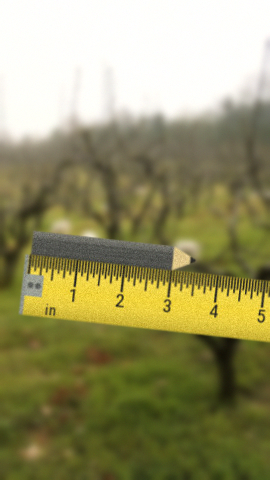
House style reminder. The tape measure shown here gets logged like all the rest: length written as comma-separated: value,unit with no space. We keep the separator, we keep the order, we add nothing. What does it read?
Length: 3.5,in
